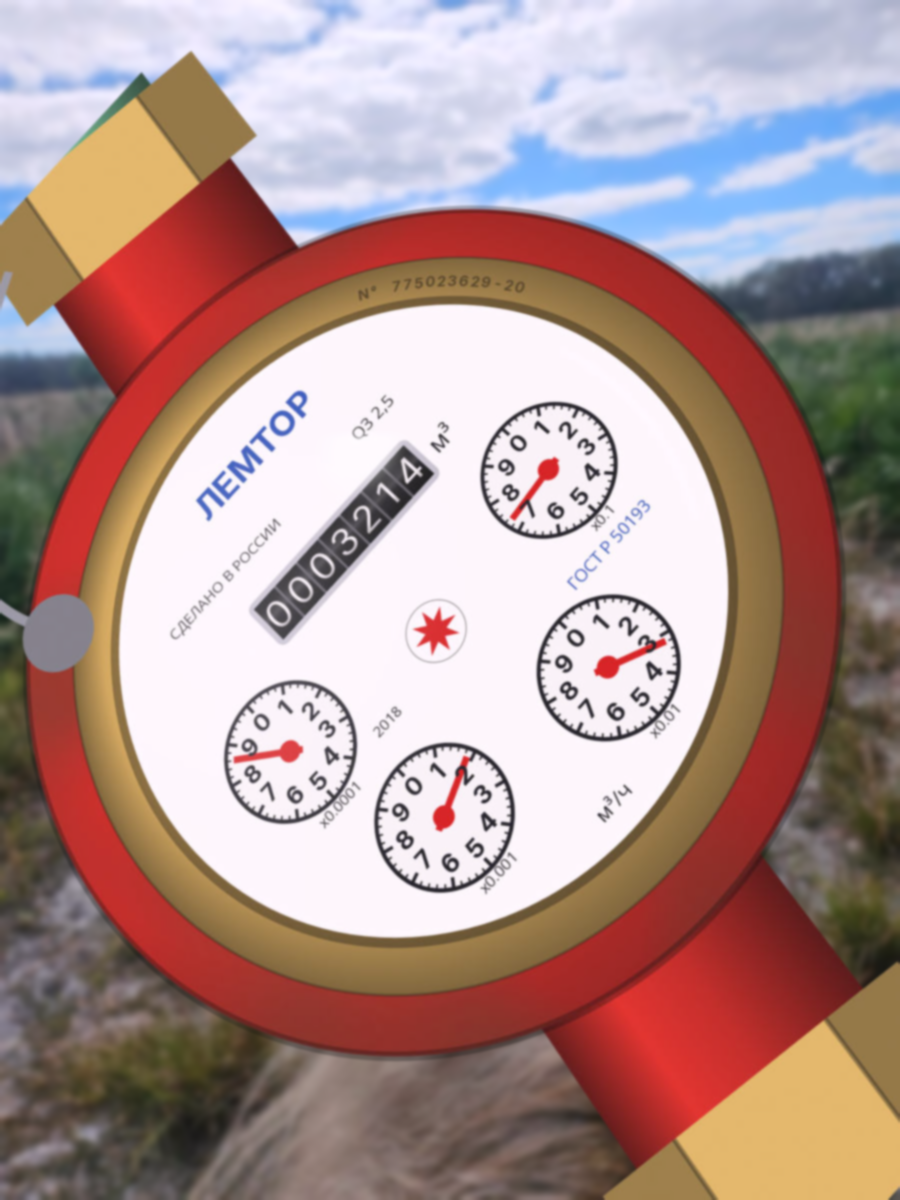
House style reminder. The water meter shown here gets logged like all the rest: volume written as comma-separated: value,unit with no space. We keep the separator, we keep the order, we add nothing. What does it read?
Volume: 3214.7318,m³
